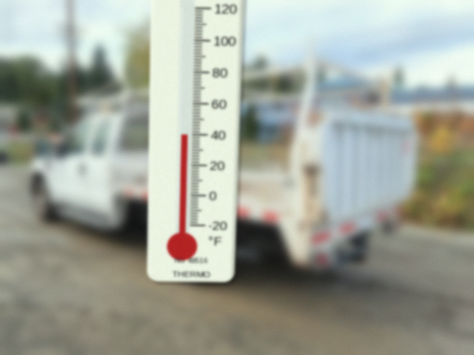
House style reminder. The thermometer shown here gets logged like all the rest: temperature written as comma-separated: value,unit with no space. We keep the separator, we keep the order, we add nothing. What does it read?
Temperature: 40,°F
